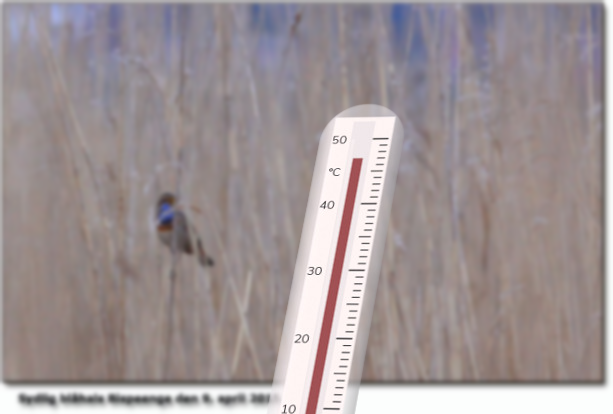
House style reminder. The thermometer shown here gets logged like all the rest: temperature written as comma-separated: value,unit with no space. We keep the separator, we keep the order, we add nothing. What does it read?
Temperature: 47,°C
